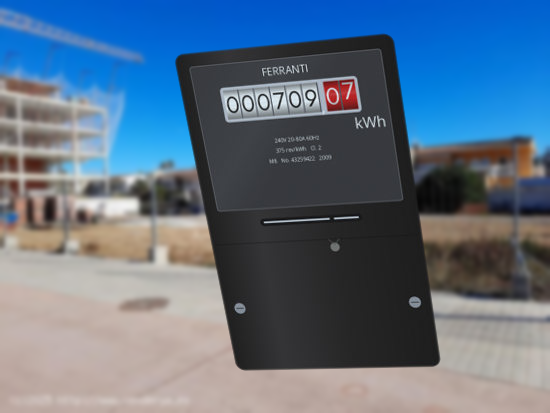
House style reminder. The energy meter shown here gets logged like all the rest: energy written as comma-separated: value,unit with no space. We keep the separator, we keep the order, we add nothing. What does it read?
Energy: 709.07,kWh
